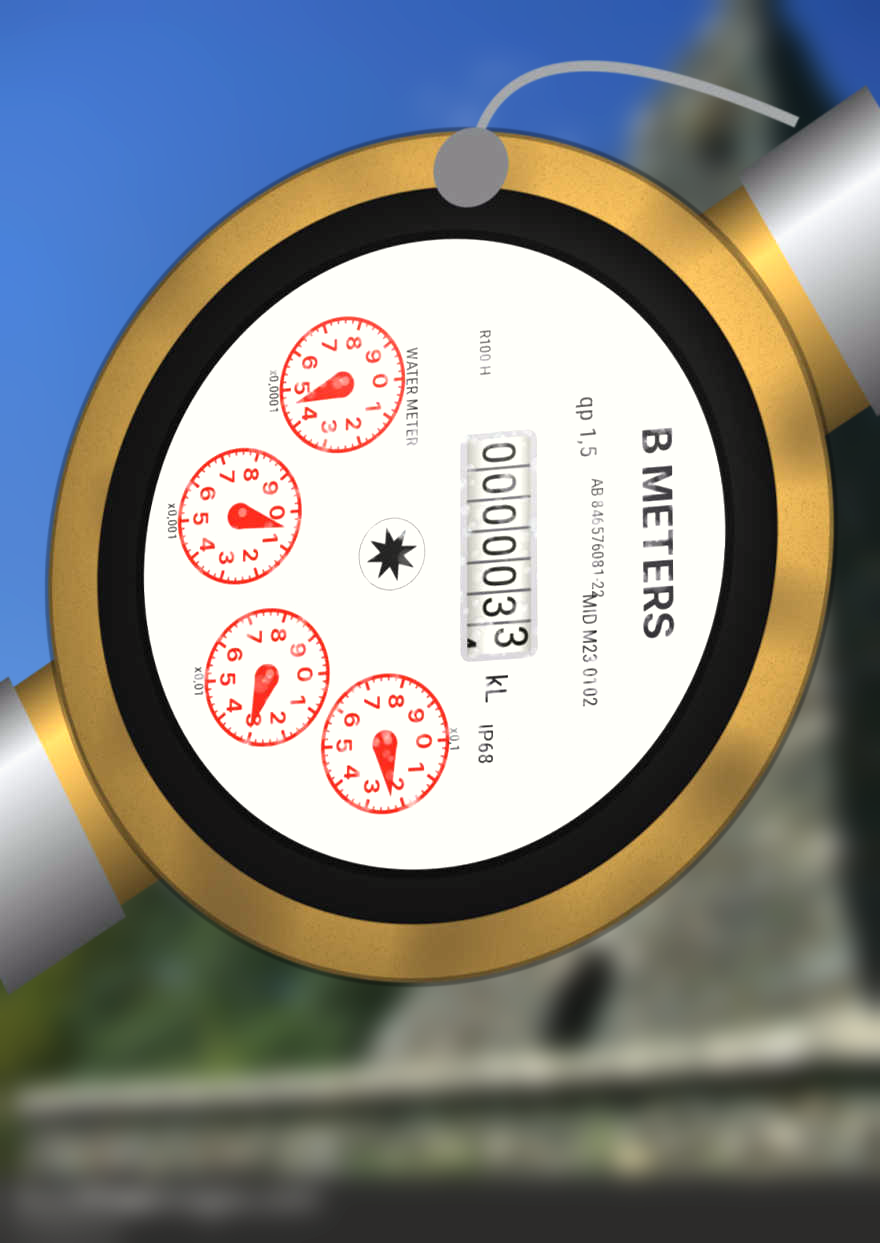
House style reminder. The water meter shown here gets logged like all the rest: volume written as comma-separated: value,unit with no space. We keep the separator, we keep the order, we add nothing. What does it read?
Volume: 33.2304,kL
